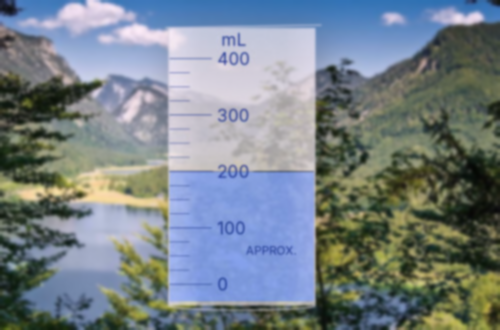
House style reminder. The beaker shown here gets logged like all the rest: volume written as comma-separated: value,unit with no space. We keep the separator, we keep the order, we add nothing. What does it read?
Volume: 200,mL
